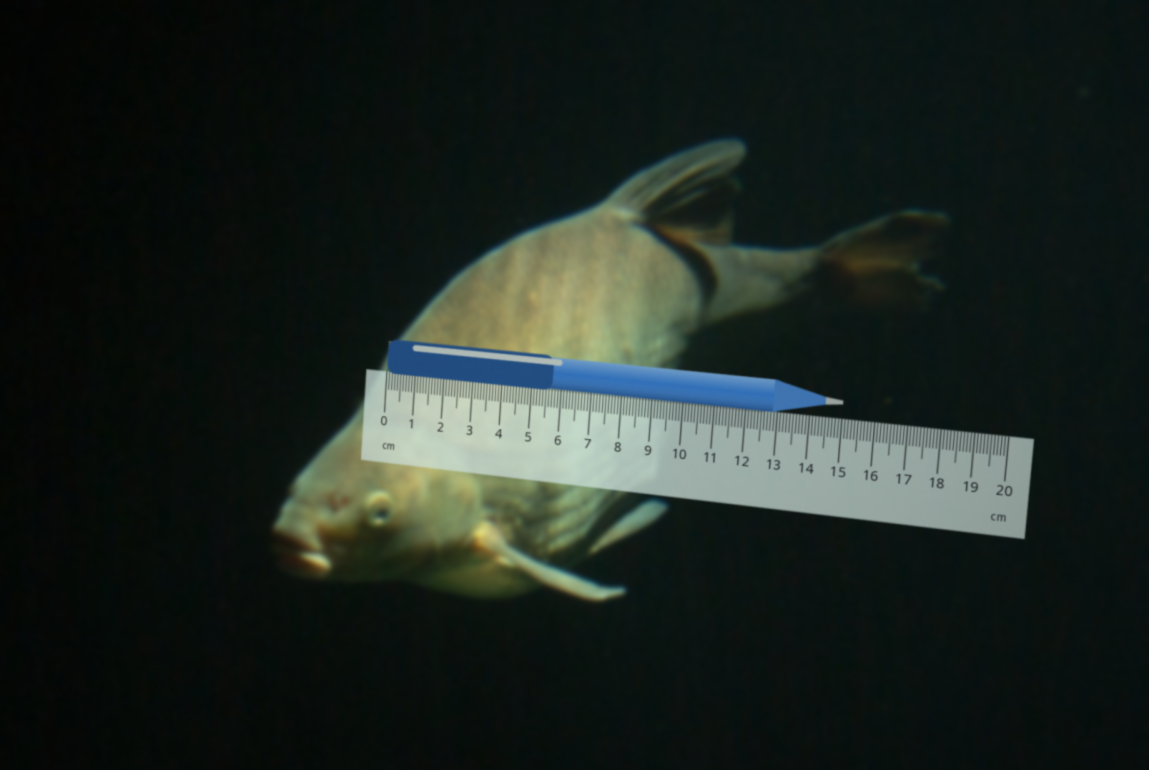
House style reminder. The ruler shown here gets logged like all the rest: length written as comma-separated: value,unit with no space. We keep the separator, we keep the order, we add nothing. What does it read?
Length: 15,cm
